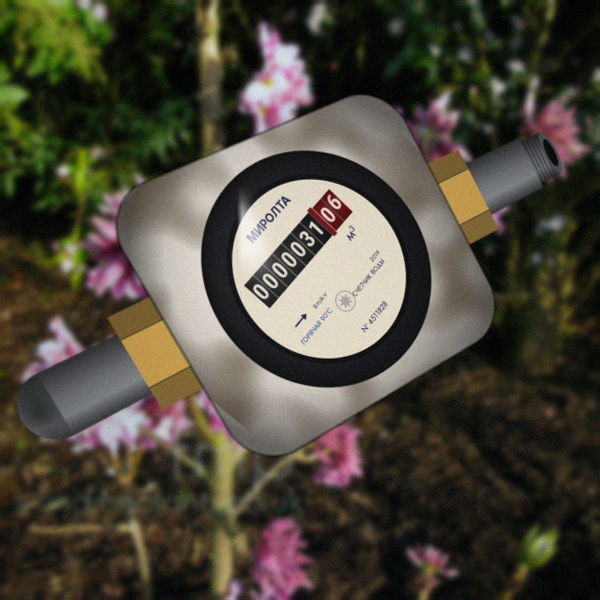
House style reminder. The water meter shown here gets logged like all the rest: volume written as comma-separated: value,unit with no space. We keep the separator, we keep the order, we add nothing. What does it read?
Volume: 31.06,m³
